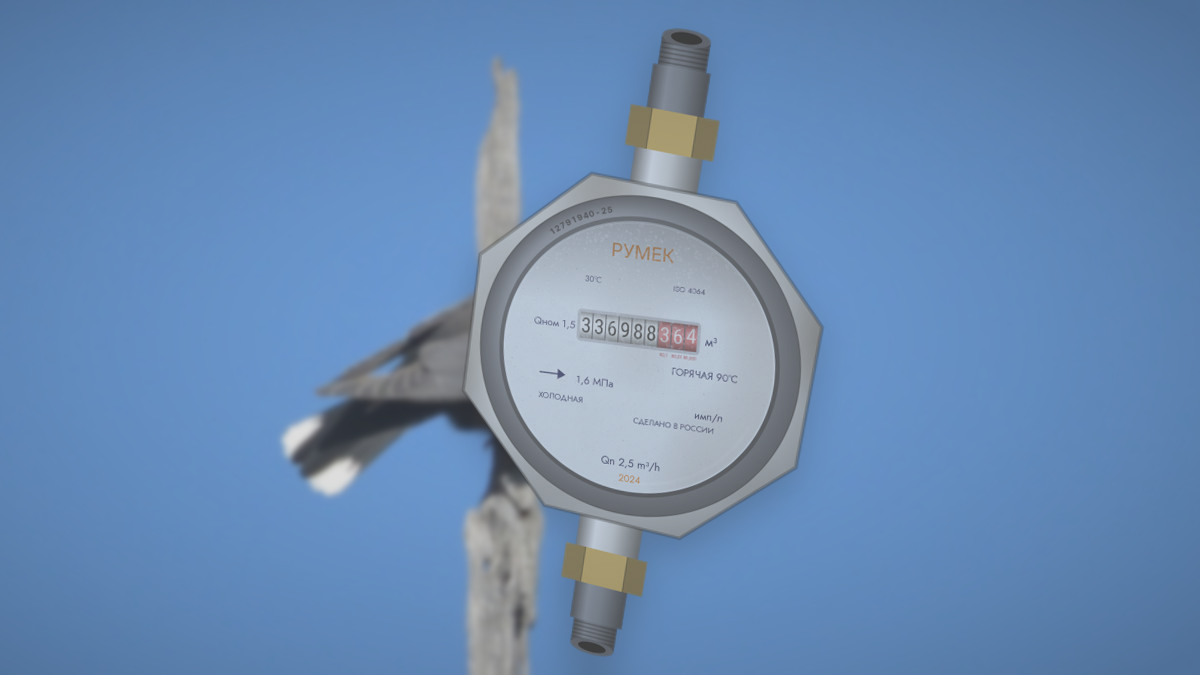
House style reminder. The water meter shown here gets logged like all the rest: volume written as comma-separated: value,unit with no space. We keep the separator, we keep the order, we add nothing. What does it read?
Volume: 336988.364,m³
